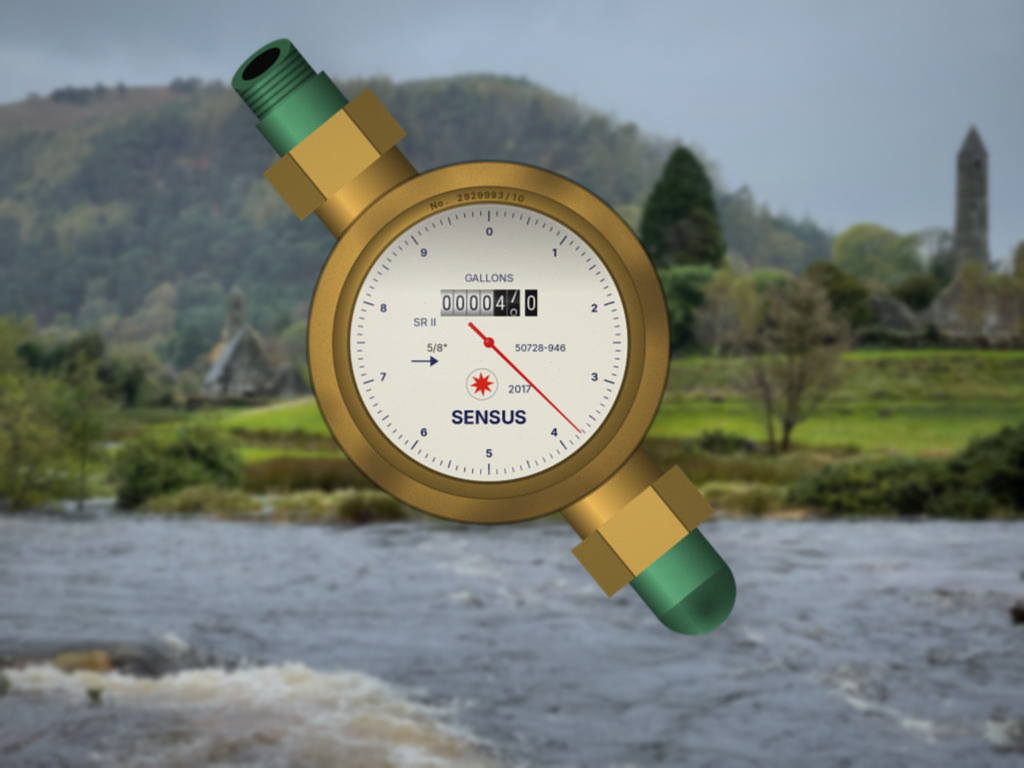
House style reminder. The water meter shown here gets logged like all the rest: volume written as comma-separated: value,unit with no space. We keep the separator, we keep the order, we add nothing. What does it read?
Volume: 473.7,gal
